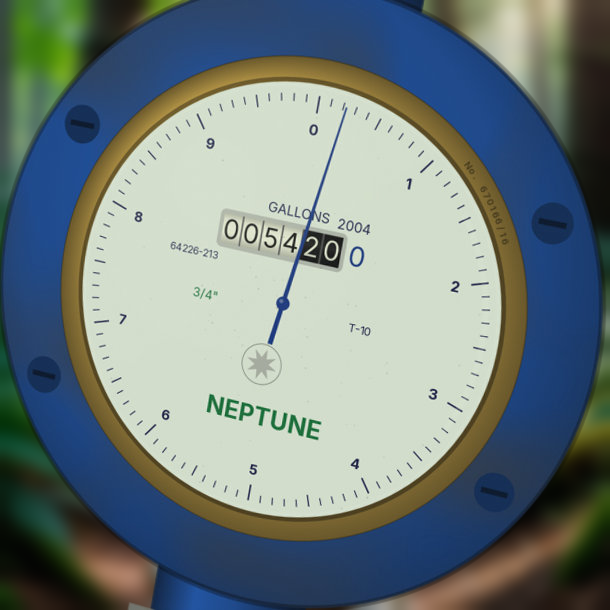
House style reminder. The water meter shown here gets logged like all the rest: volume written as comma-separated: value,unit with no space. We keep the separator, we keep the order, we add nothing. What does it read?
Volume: 54200.2,gal
